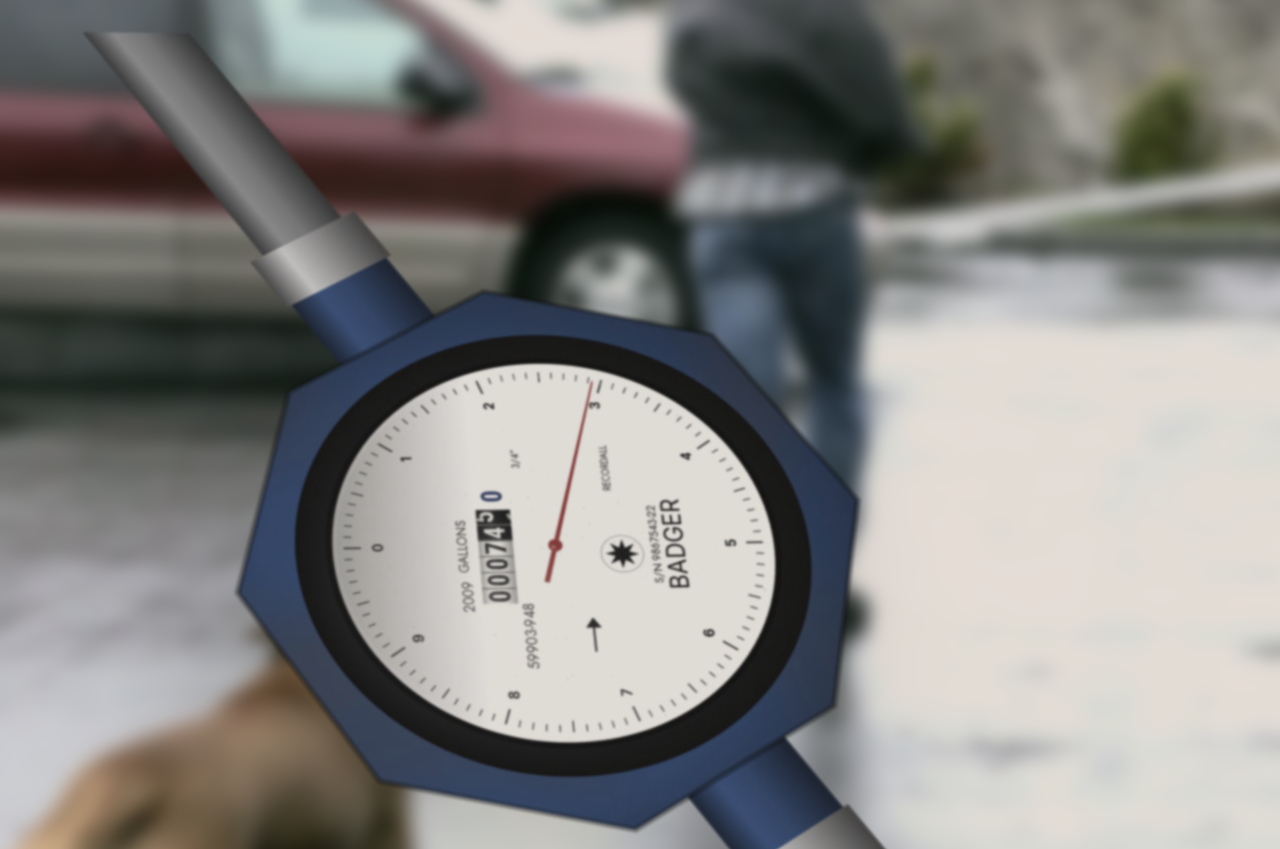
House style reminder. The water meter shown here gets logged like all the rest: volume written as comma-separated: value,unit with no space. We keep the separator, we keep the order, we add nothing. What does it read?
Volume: 7452.9,gal
